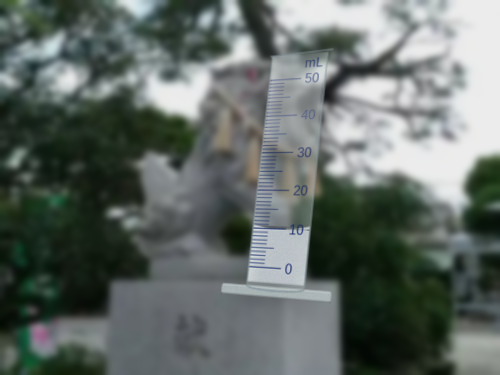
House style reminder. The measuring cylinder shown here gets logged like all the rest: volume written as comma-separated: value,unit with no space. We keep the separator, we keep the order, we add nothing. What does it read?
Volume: 10,mL
